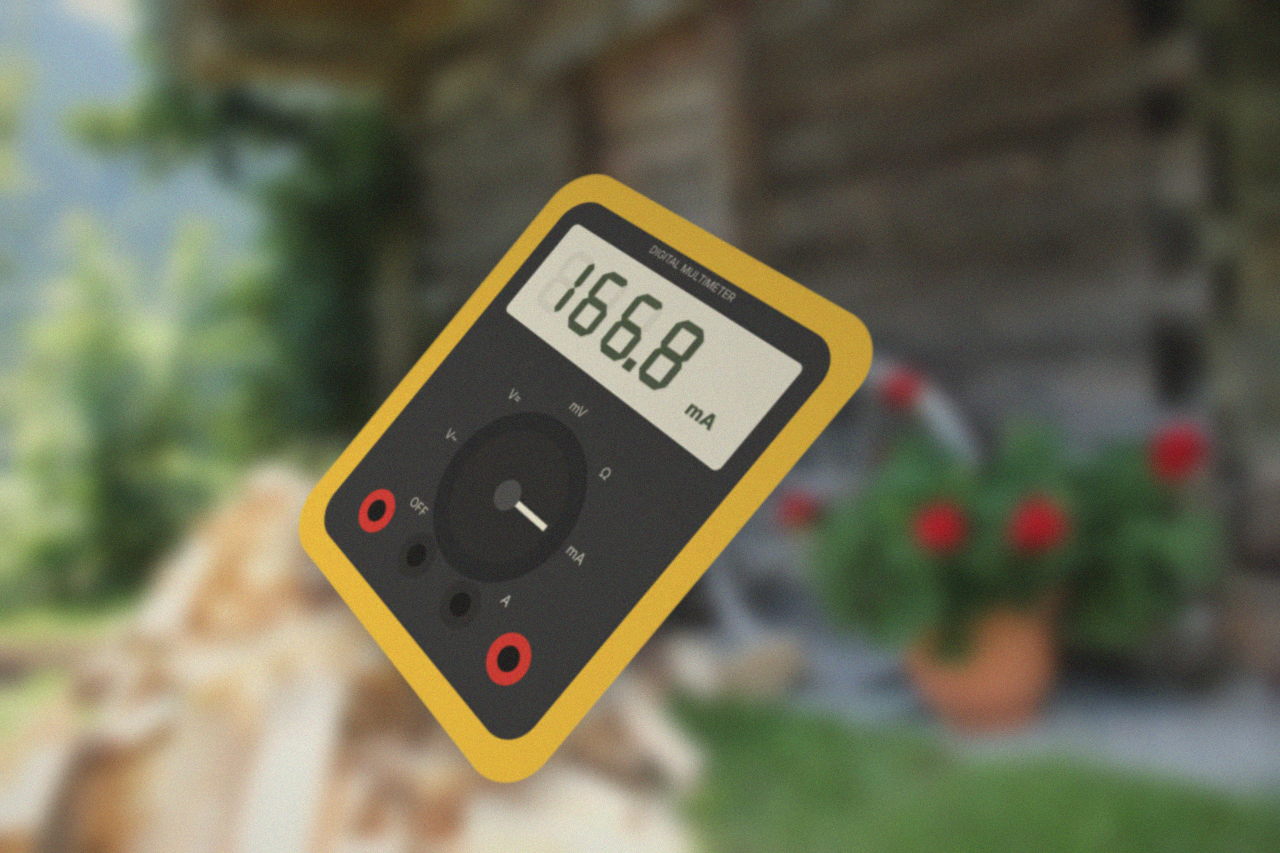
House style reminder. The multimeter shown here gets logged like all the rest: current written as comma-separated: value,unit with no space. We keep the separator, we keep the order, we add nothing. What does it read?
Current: 166.8,mA
